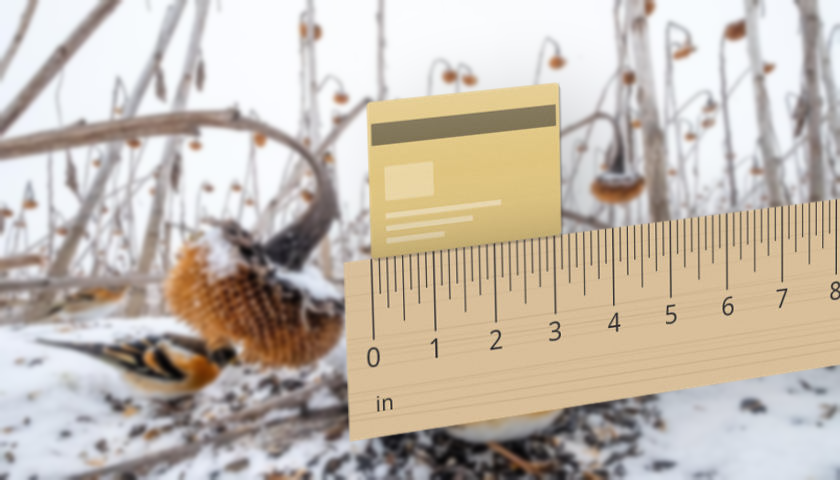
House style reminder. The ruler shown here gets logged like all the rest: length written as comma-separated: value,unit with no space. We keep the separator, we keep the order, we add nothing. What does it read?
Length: 3.125,in
